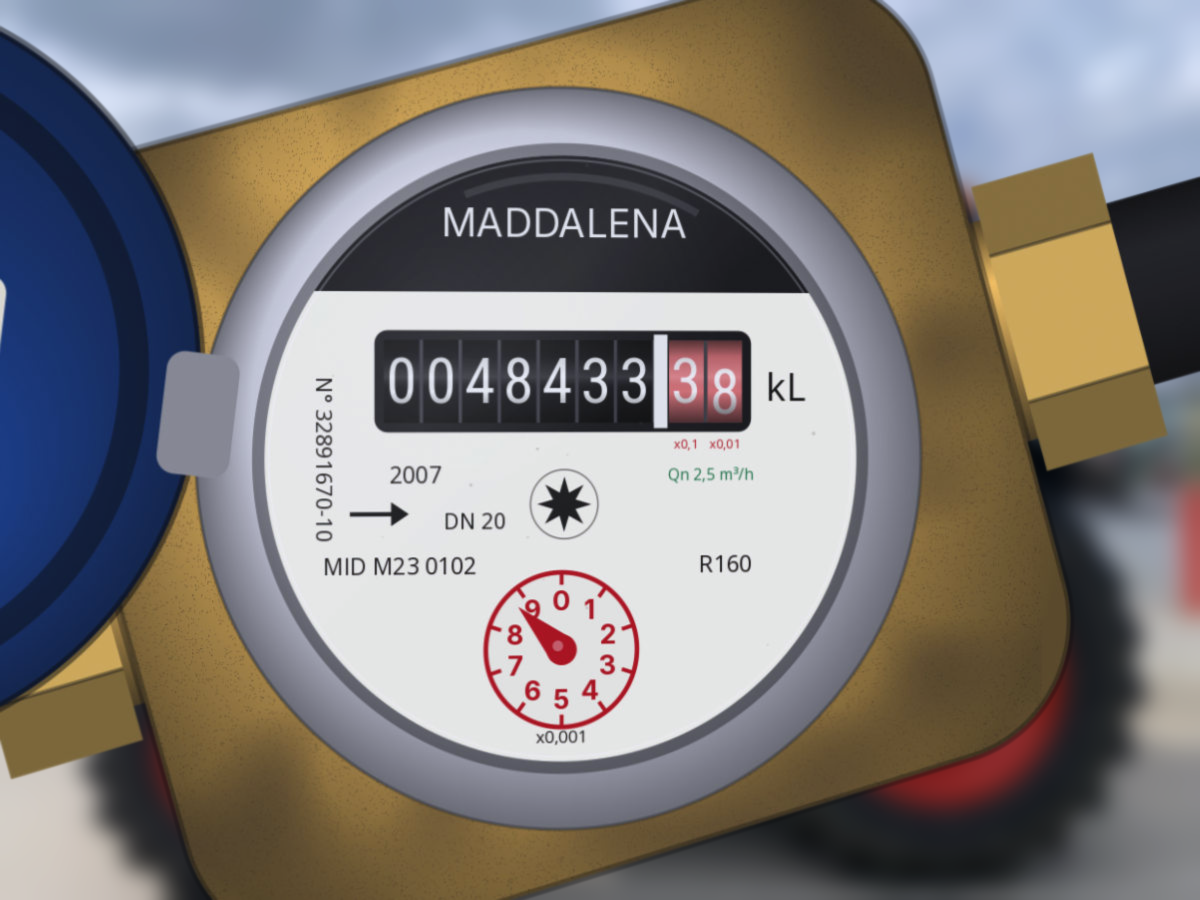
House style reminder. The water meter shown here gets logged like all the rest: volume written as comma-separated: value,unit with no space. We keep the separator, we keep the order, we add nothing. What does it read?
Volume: 48433.378,kL
